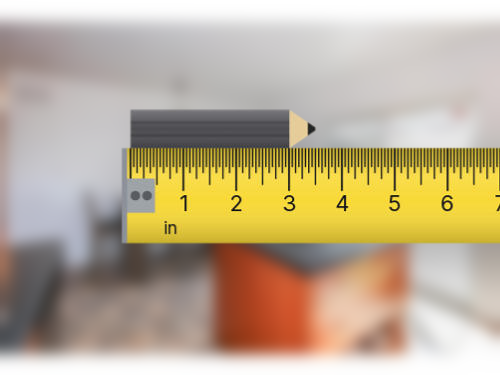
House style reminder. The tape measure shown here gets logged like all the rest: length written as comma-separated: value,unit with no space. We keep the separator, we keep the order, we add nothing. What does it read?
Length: 3.5,in
